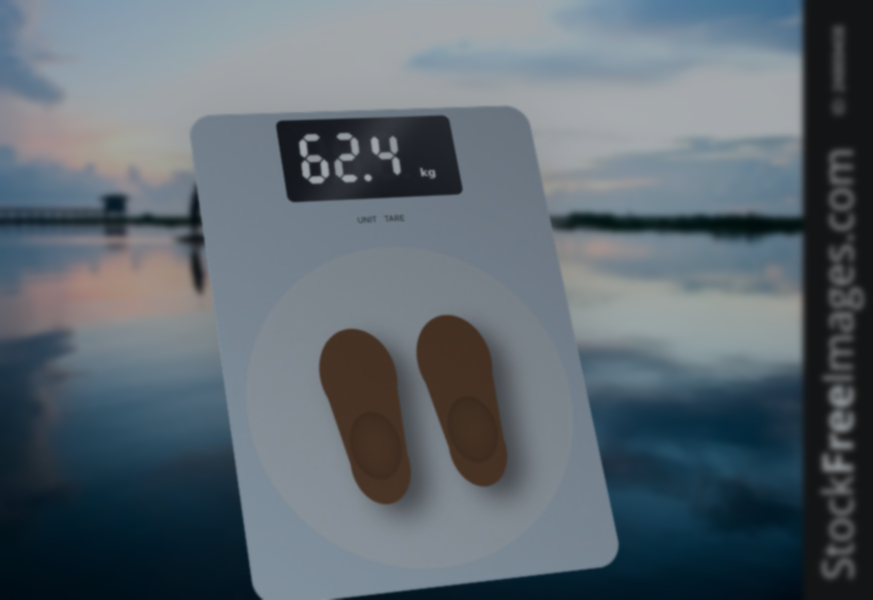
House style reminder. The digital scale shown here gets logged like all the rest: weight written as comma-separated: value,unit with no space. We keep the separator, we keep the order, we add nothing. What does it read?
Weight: 62.4,kg
